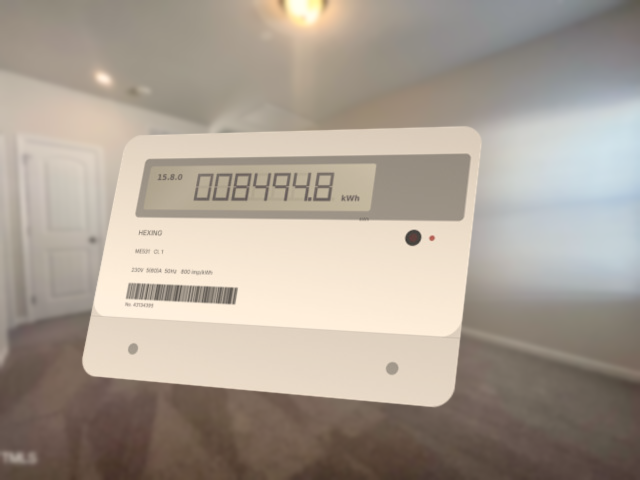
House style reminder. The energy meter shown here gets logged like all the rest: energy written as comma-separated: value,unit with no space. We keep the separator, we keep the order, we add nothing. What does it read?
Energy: 8494.8,kWh
